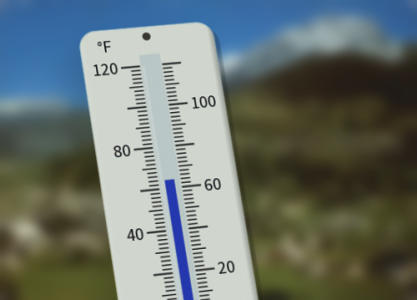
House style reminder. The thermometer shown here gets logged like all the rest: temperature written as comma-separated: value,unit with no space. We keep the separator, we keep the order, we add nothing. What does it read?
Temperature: 64,°F
